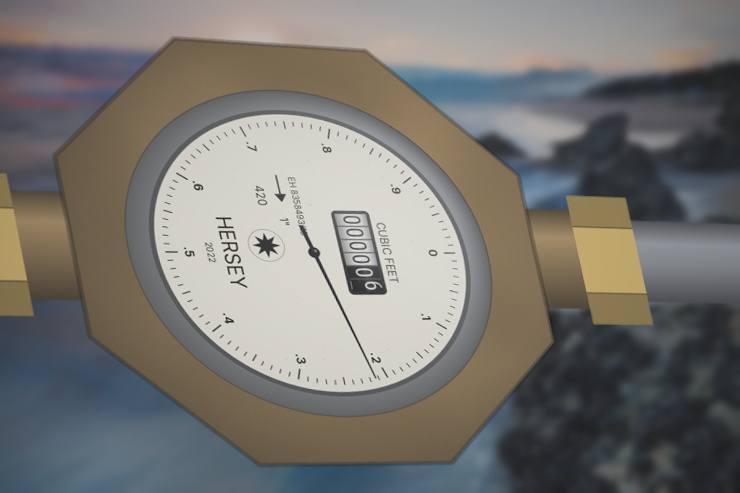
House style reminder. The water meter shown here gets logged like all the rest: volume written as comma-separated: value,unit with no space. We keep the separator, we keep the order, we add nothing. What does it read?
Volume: 6.21,ft³
